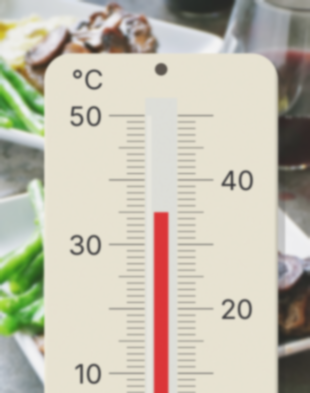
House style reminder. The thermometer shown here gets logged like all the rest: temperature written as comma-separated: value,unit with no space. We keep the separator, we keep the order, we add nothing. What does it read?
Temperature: 35,°C
